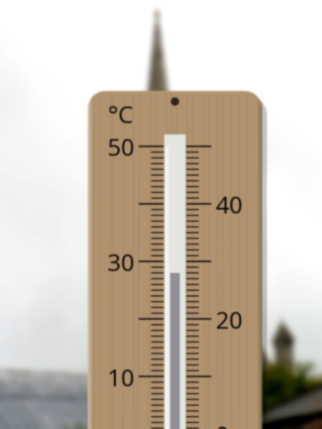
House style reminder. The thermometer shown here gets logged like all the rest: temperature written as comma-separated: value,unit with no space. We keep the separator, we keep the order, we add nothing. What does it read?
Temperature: 28,°C
